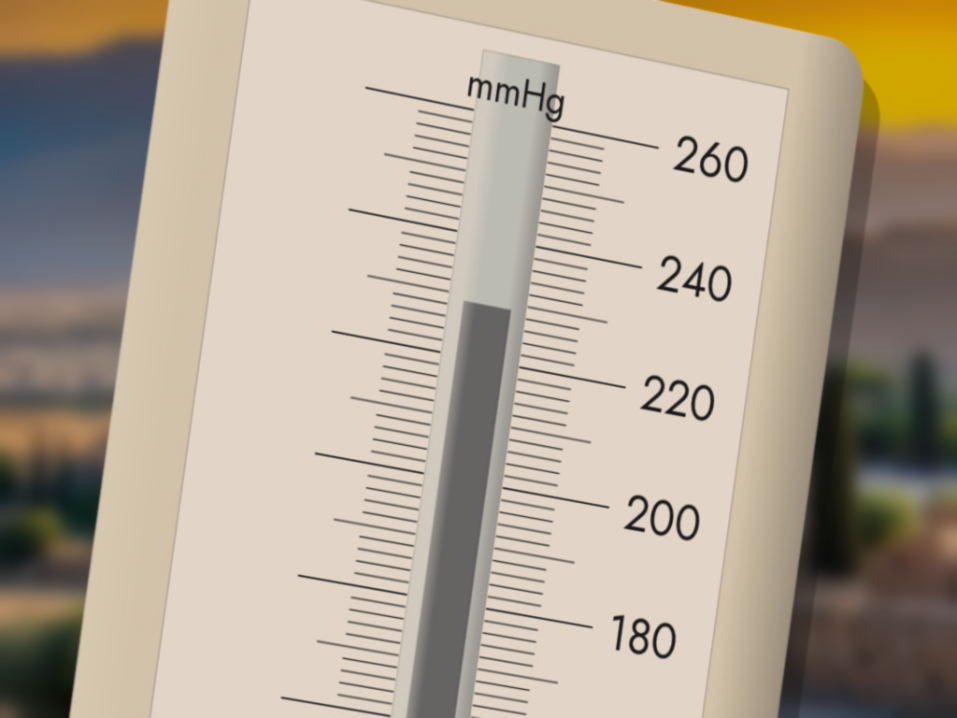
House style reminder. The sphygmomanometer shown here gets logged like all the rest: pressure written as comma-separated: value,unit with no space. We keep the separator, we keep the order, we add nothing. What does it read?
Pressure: 229,mmHg
